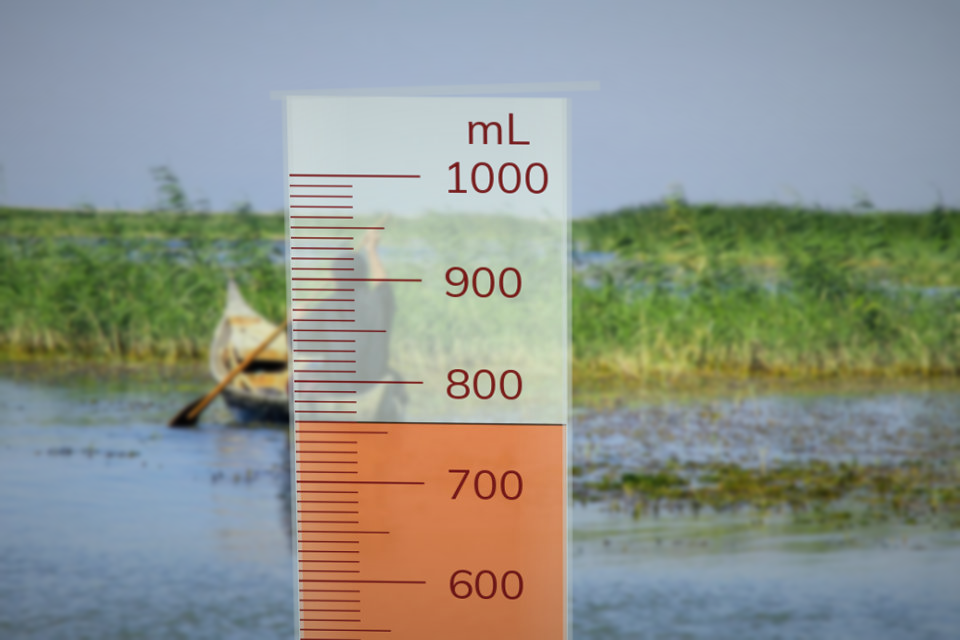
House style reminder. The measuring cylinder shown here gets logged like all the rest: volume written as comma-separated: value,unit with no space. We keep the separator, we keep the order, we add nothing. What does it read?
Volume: 760,mL
